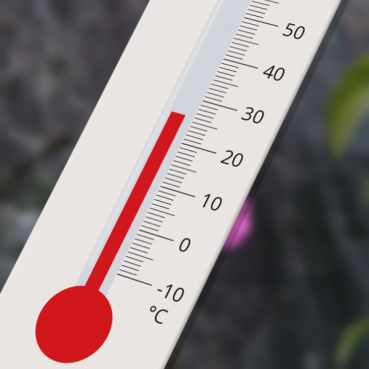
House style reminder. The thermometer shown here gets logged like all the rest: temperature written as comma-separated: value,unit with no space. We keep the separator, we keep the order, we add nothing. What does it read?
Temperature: 26,°C
